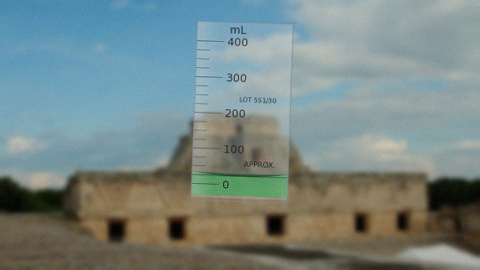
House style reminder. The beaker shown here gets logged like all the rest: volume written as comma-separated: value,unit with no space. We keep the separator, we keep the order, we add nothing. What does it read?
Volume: 25,mL
